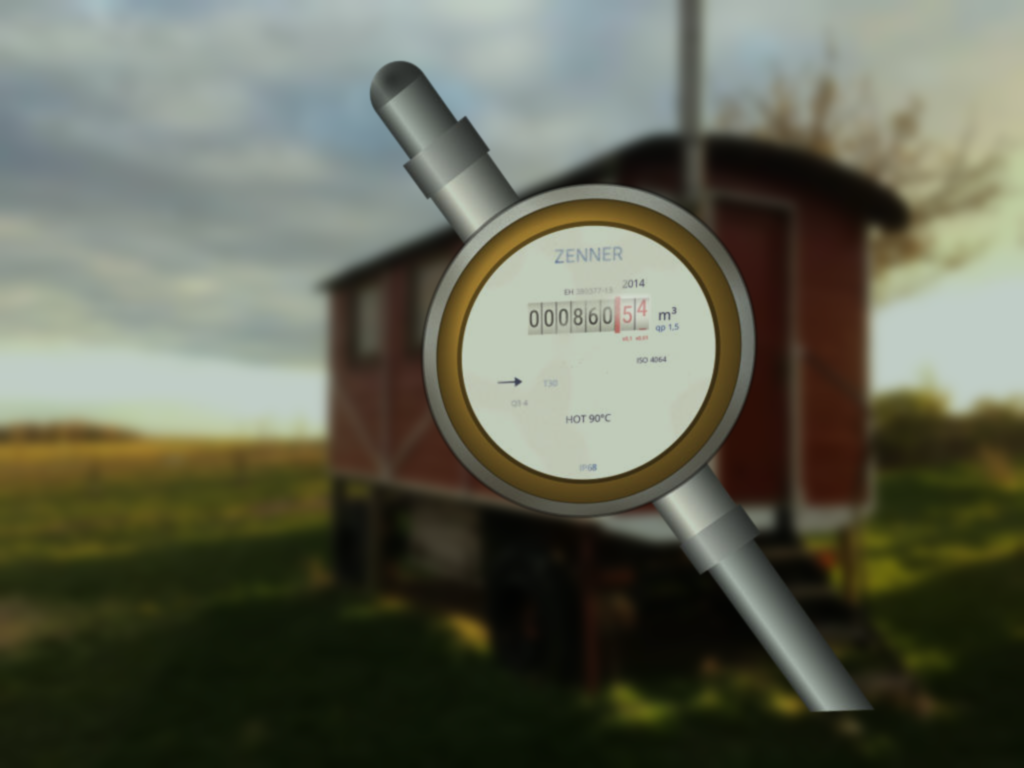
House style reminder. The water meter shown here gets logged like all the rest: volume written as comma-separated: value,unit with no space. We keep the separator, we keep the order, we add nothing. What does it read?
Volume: 860.54,m³
